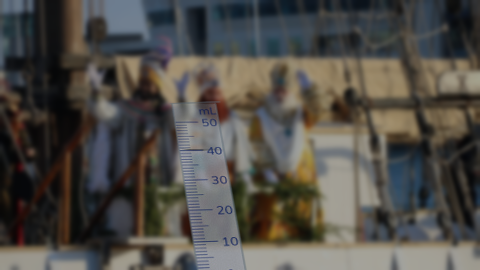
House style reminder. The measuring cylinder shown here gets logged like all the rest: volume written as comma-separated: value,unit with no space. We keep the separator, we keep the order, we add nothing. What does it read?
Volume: 40,mL
